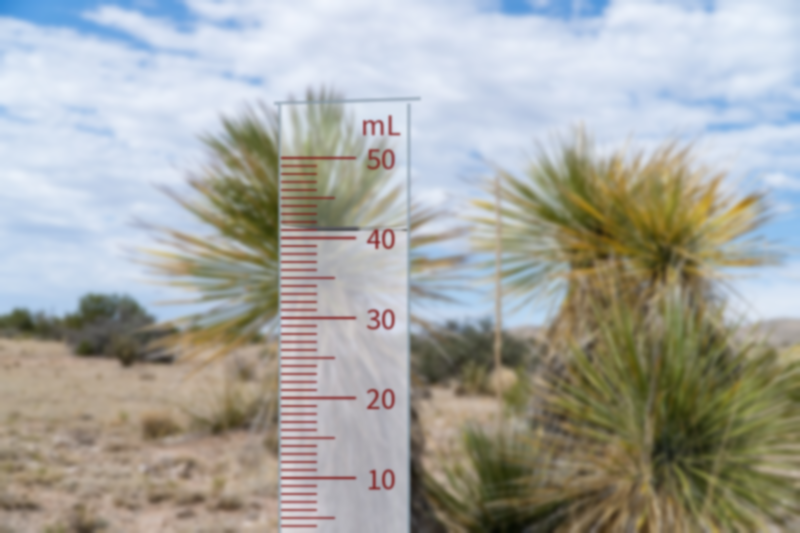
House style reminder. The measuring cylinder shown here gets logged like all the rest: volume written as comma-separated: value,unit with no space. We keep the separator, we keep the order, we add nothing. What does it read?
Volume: 41,mL
